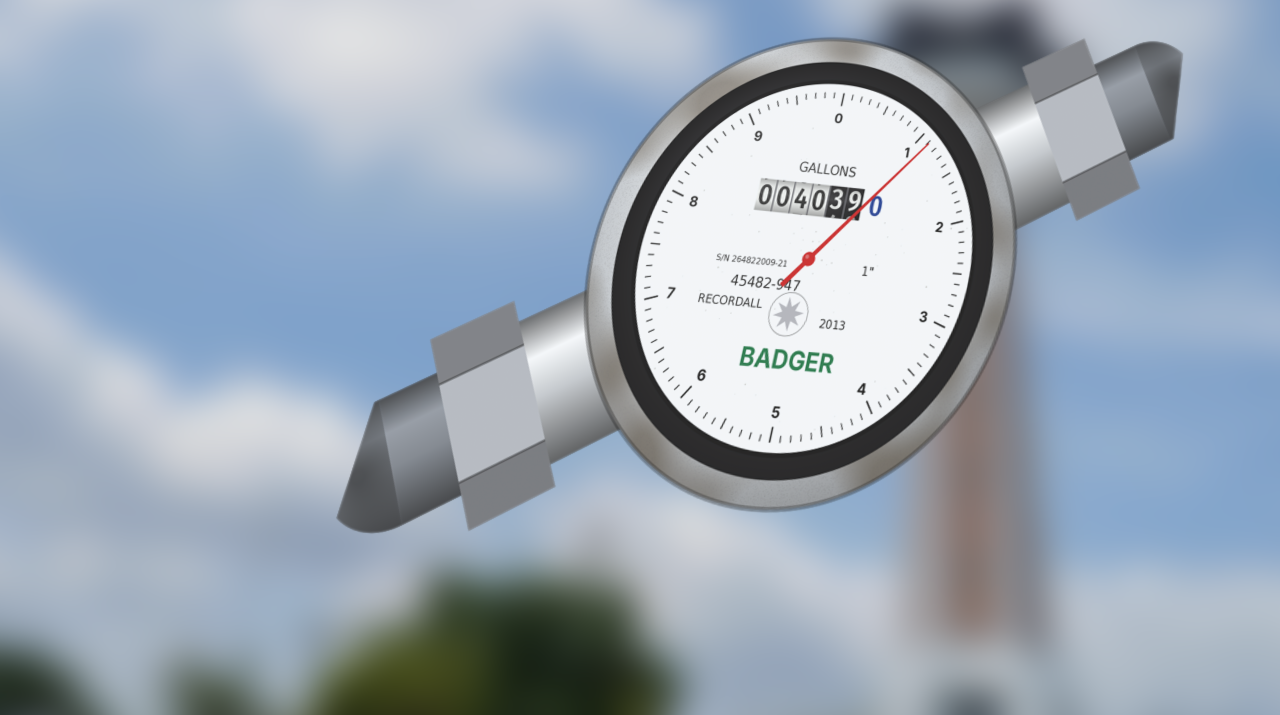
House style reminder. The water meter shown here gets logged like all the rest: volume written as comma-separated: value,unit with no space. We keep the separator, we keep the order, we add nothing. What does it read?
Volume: 40391.1,gal
